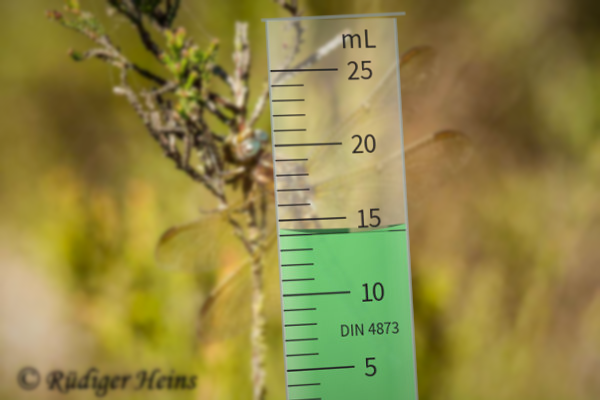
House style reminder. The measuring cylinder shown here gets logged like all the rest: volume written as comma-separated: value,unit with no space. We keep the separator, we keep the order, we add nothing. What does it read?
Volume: 14,mL
